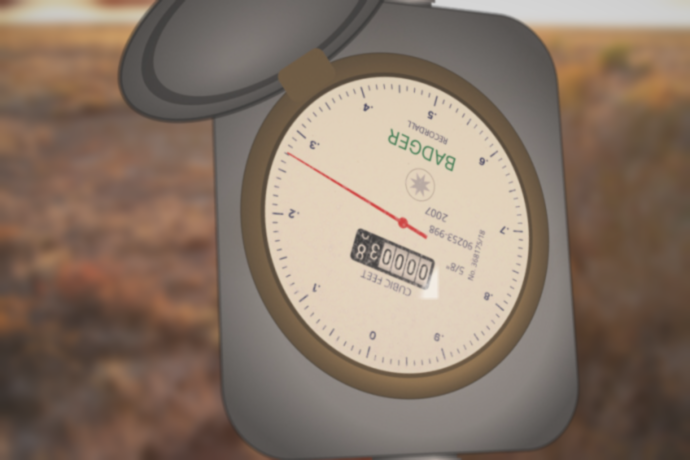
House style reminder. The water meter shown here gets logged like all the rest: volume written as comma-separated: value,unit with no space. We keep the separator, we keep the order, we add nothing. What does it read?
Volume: 38.27,ft³
